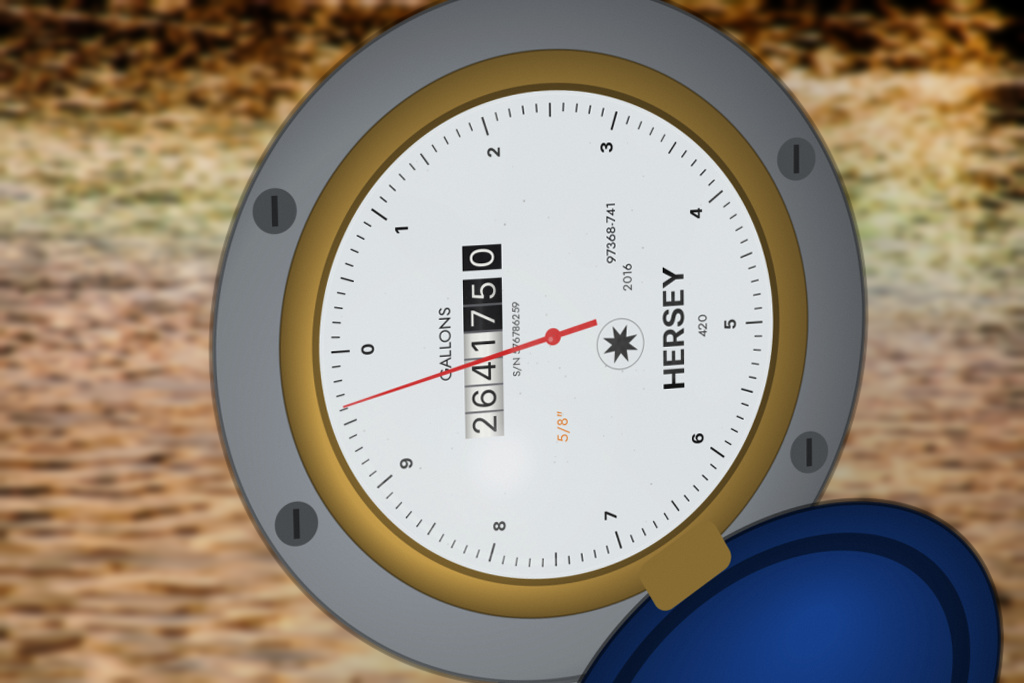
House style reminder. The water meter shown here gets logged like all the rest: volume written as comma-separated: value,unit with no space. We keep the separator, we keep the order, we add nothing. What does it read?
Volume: 2641749.6,gal
